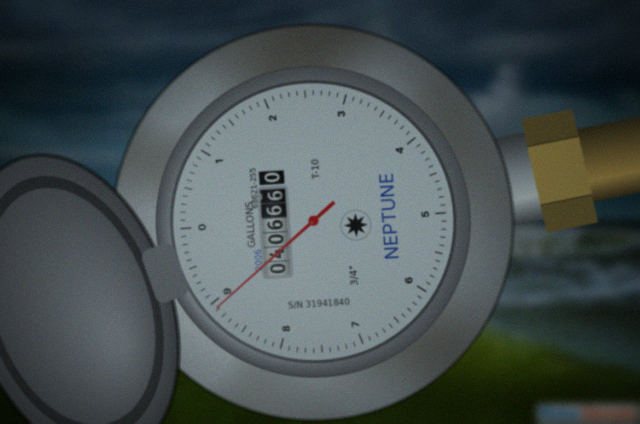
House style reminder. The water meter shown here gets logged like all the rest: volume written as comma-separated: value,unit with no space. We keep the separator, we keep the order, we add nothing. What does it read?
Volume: 406658.9,gal
